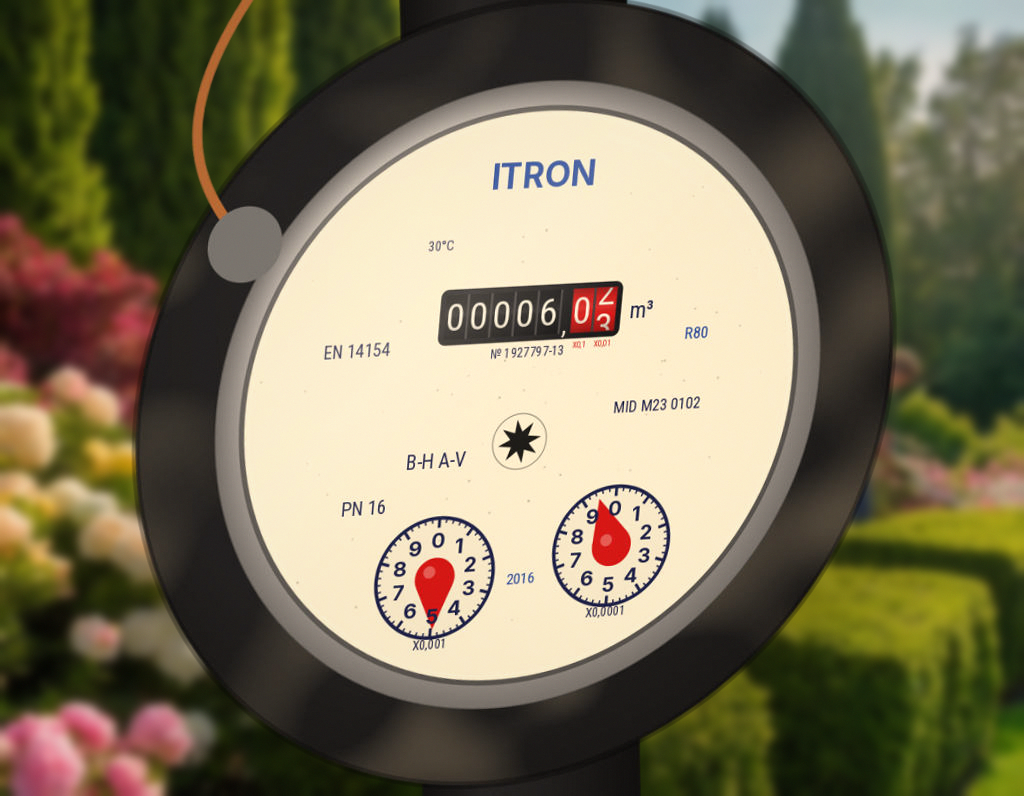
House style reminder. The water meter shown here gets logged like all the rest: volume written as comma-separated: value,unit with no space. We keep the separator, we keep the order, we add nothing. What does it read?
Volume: 6.0249,m³
